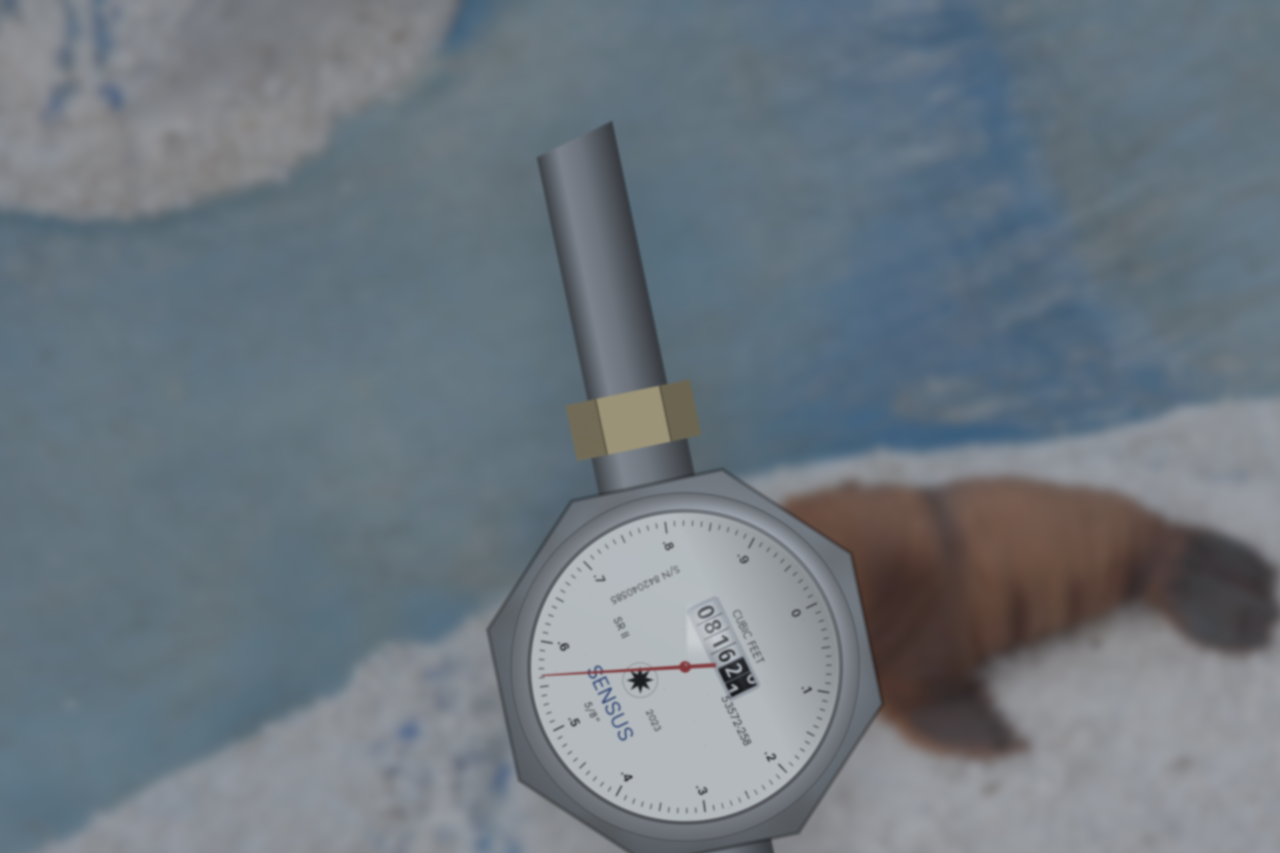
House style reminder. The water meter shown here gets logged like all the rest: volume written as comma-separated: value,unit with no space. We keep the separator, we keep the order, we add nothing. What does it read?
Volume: 81620.56,ft³
